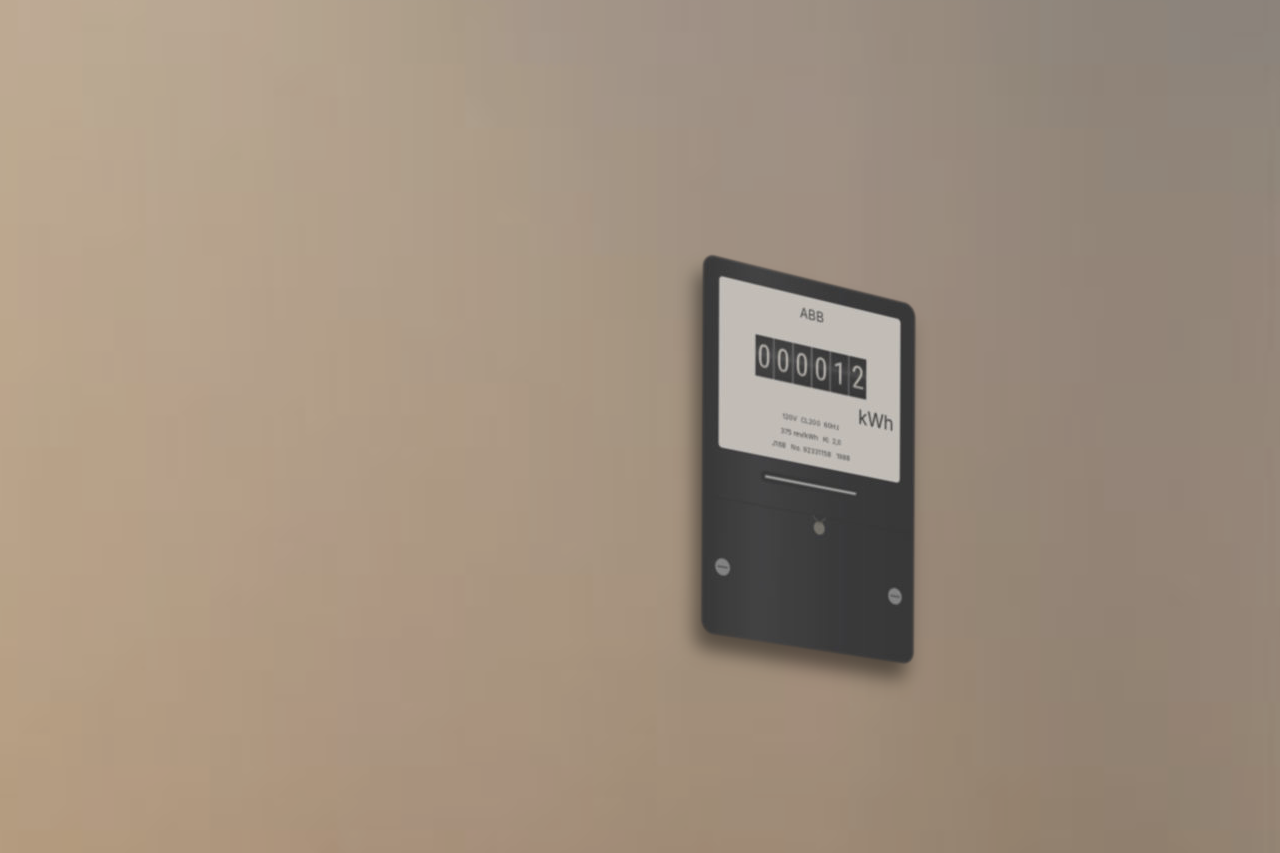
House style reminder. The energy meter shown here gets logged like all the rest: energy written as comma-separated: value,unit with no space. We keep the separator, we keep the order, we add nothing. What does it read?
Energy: 12,kWh
